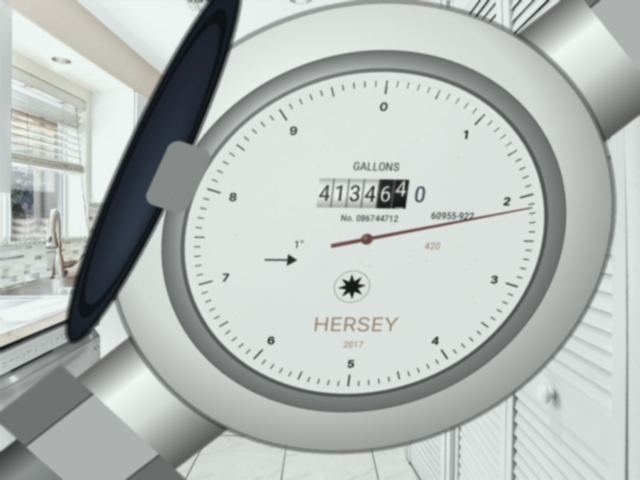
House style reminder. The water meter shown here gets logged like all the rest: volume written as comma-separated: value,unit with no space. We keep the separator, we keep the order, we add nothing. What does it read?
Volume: 4134642.1,gal
